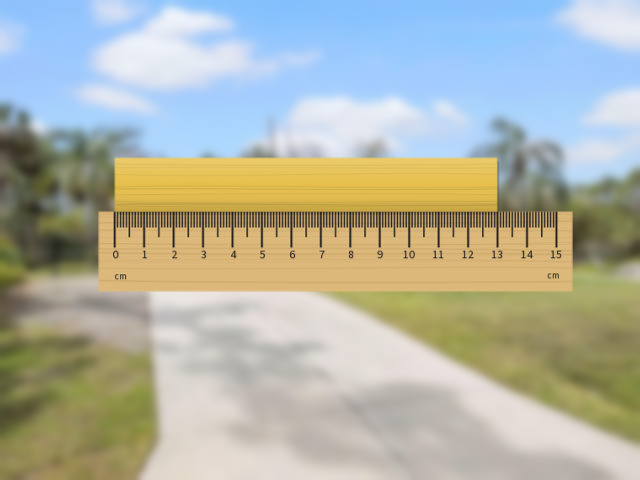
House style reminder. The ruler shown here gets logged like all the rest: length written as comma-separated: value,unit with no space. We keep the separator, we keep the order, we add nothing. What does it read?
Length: 13,cm
